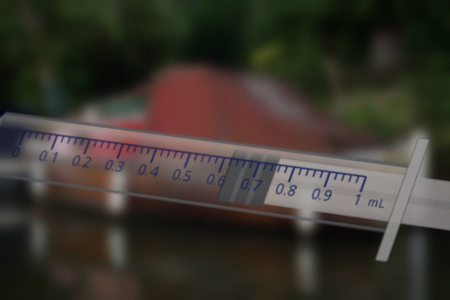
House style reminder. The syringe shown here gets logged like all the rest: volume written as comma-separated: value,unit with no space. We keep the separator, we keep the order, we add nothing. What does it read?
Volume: 0.62,mL
